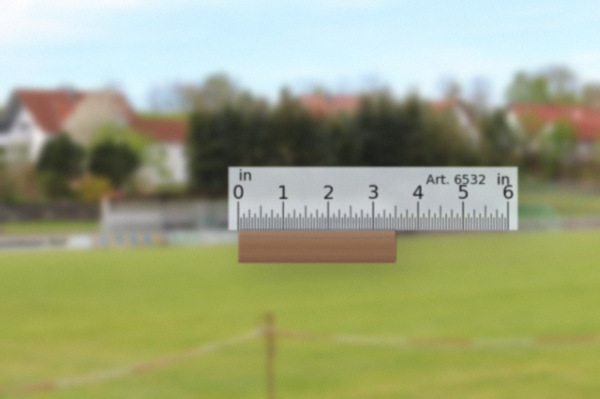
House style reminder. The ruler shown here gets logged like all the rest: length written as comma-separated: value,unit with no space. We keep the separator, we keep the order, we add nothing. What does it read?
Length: 3.5,in
